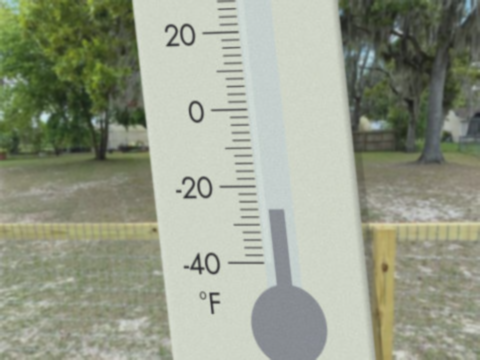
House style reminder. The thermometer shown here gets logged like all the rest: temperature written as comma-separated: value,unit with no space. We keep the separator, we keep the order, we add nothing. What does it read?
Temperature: -26,°F
